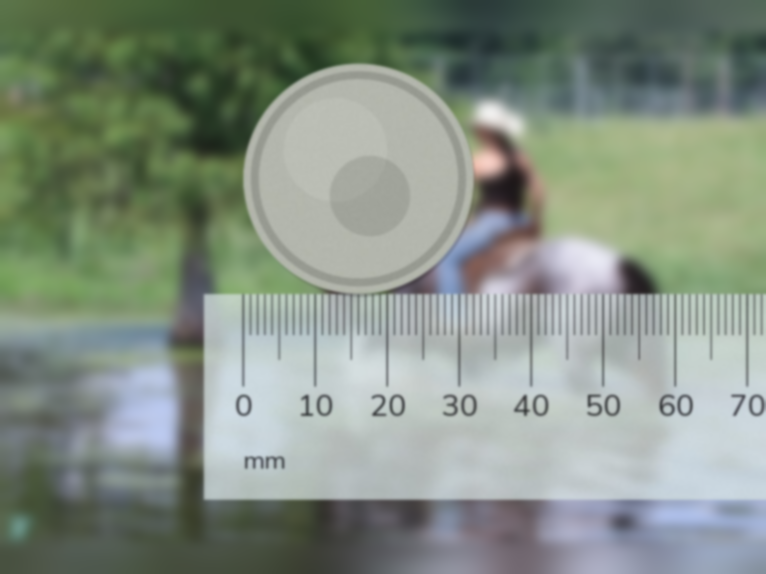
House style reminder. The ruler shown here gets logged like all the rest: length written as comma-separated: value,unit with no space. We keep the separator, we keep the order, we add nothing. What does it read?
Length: 32,mm
